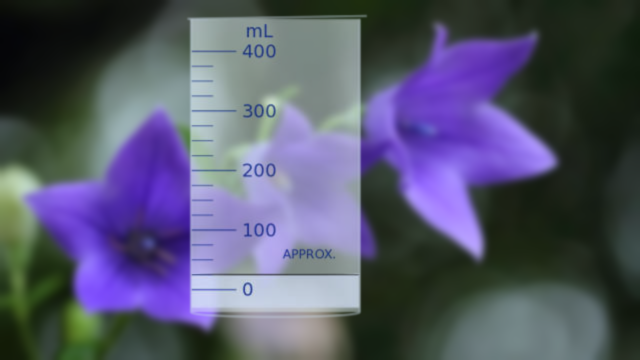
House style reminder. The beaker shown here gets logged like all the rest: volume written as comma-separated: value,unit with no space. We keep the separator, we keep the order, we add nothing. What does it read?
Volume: 25,mL
